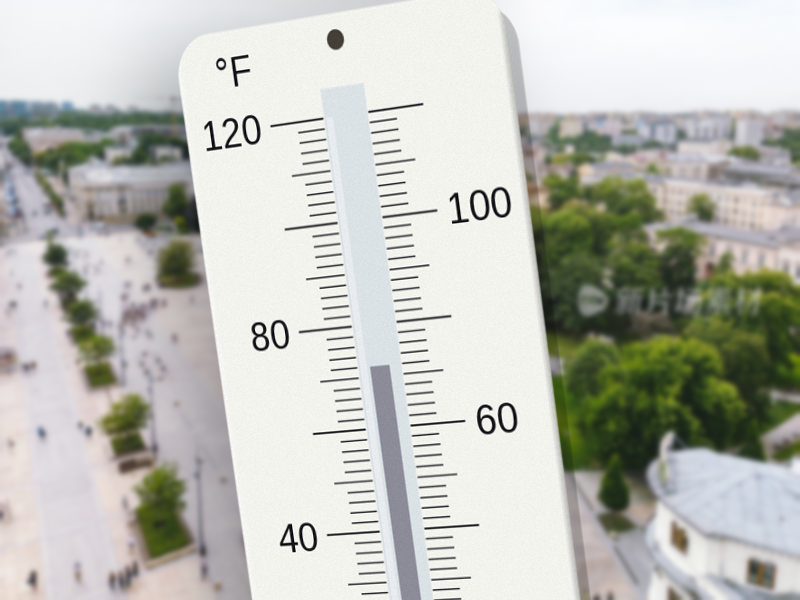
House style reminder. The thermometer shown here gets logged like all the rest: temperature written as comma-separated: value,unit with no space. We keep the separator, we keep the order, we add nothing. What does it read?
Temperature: 72,°F
